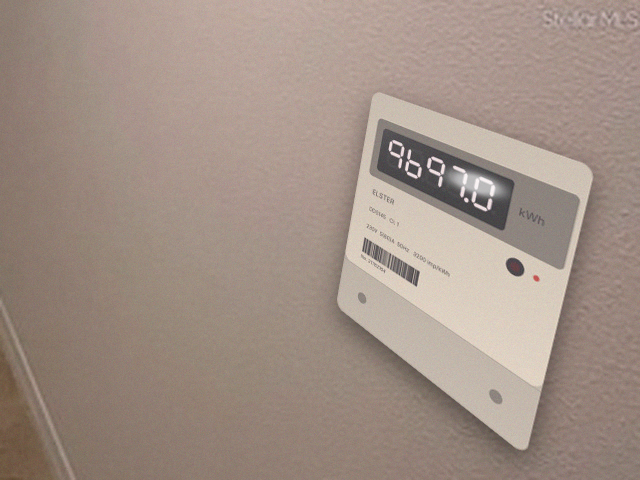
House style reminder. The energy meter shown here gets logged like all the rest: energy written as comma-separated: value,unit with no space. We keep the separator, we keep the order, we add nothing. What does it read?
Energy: 9697.0,kWh
